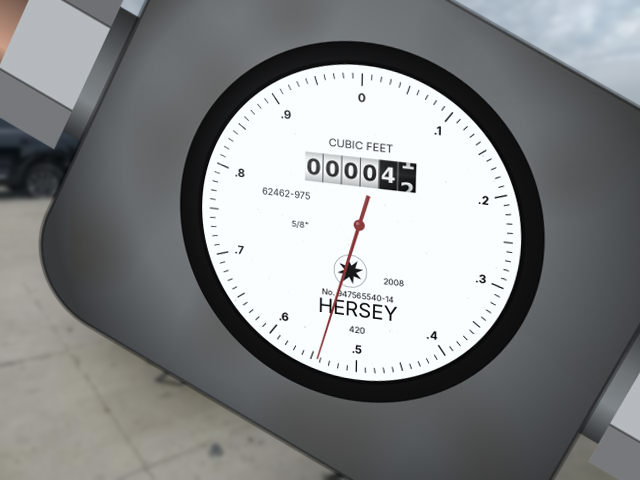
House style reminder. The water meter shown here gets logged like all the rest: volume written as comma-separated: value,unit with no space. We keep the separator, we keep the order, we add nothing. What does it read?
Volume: 41.54,ft³
